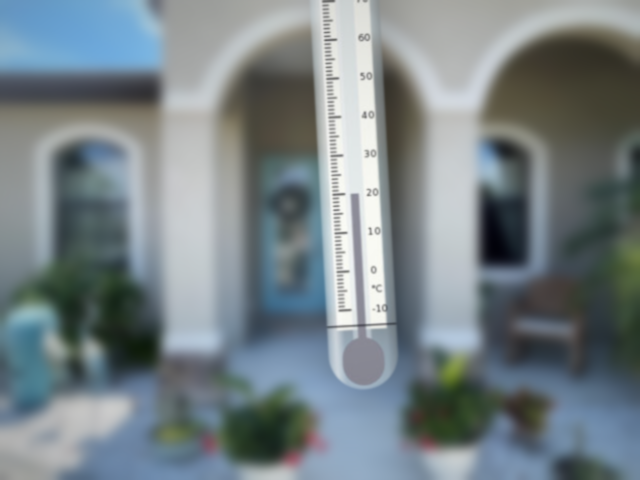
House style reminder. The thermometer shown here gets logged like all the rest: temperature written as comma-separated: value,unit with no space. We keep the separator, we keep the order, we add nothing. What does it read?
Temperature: 20,°C
